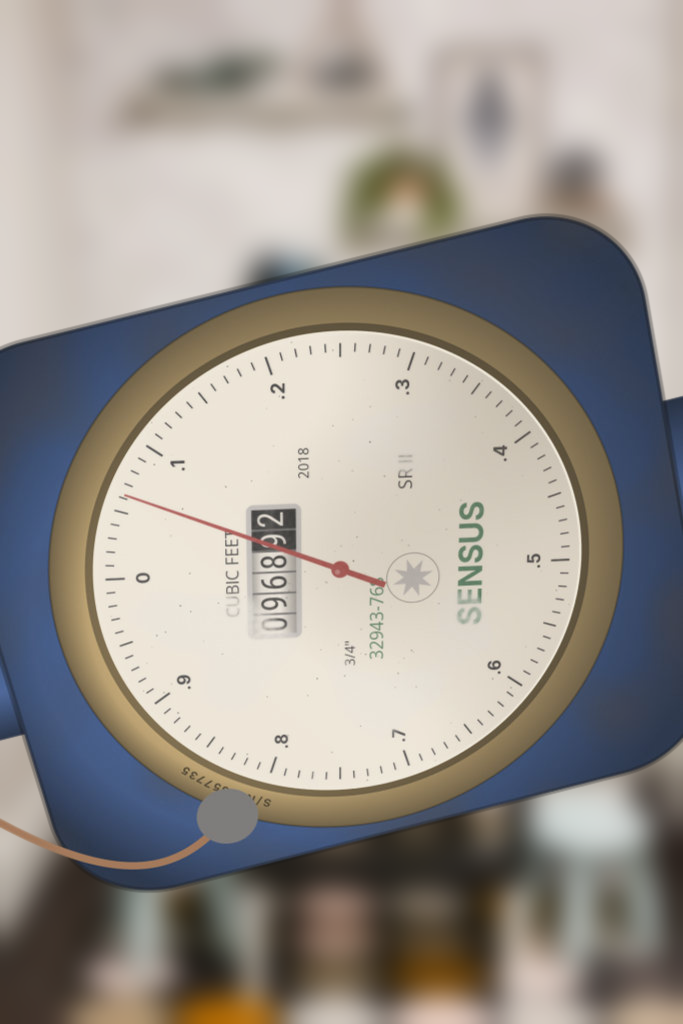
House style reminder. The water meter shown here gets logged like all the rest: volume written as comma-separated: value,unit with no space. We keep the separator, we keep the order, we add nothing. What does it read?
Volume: 96892.06,ft³
